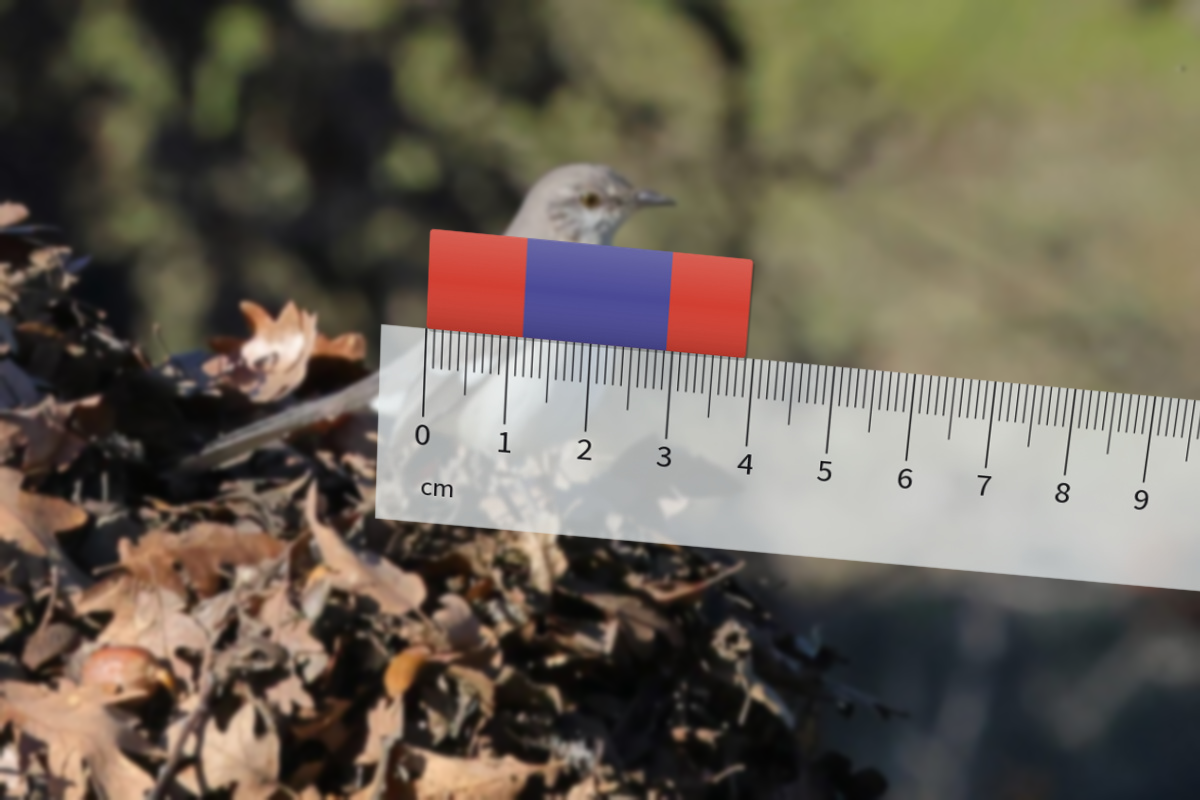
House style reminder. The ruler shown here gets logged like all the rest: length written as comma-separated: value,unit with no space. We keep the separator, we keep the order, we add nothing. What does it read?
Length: 3.9,cm
